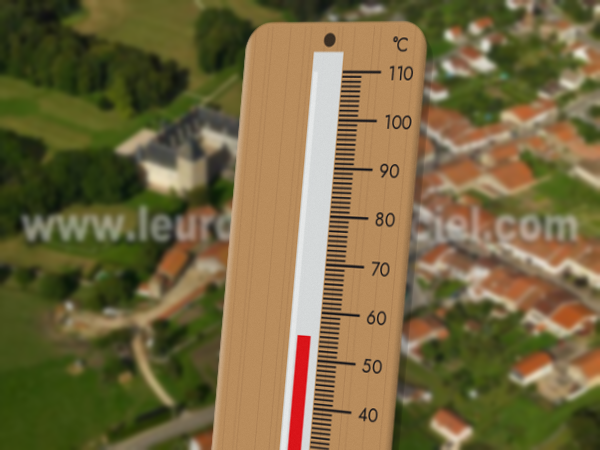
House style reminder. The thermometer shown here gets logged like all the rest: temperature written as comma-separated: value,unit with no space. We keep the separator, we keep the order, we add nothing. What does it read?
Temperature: 55,°C
